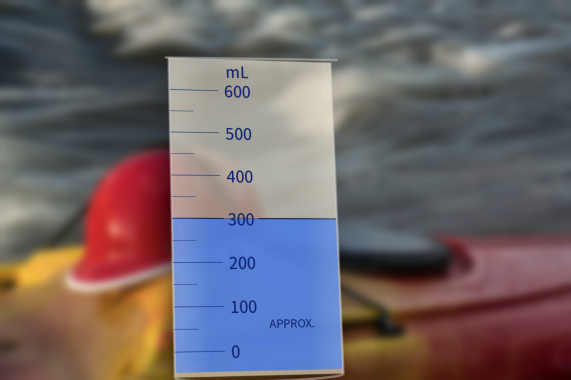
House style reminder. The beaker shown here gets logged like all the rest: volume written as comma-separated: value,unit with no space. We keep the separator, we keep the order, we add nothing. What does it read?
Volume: 300,mL
